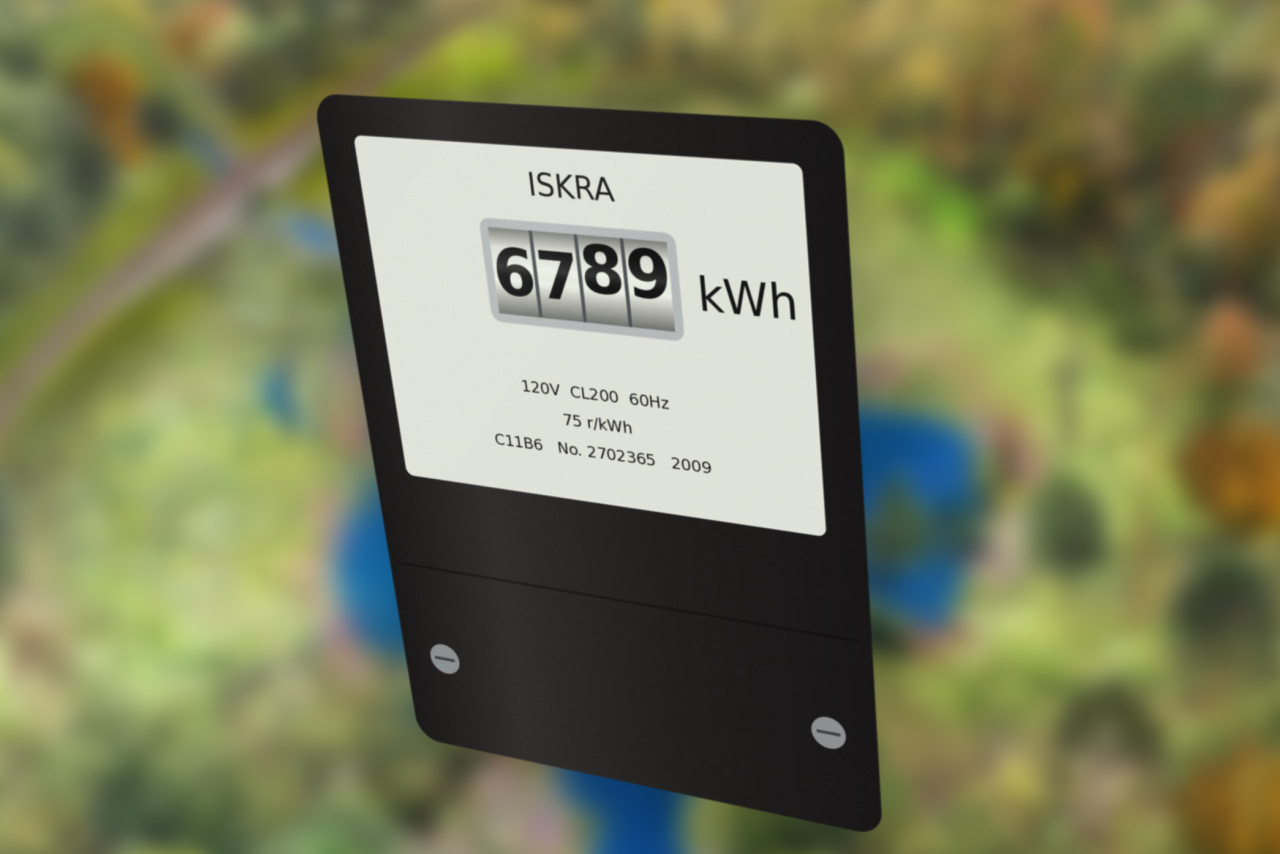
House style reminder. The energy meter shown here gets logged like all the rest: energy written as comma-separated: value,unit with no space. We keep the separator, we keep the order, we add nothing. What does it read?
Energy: 6789,kWh
